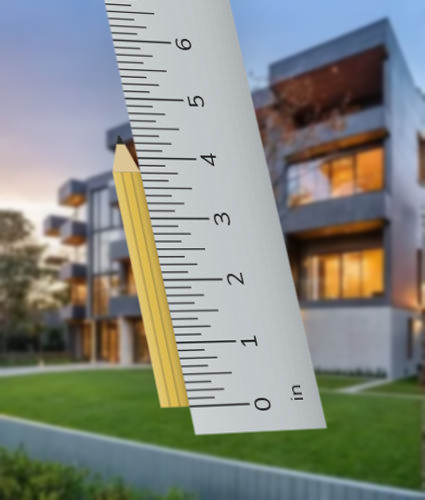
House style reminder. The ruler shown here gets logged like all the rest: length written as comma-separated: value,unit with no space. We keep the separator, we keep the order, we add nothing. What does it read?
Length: 4.375,in
